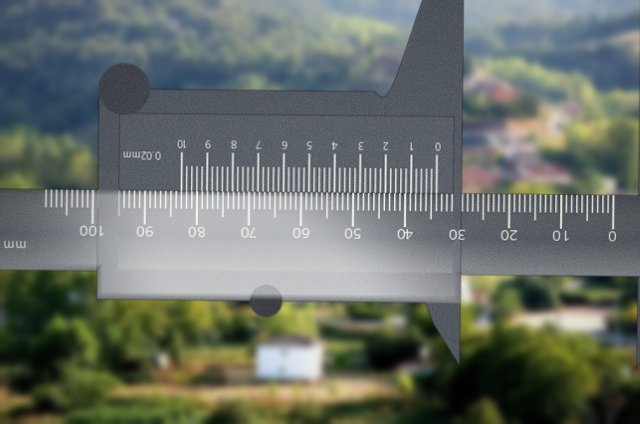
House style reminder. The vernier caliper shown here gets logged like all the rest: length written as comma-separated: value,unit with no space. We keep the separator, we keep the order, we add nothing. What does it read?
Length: 34.0,mm
